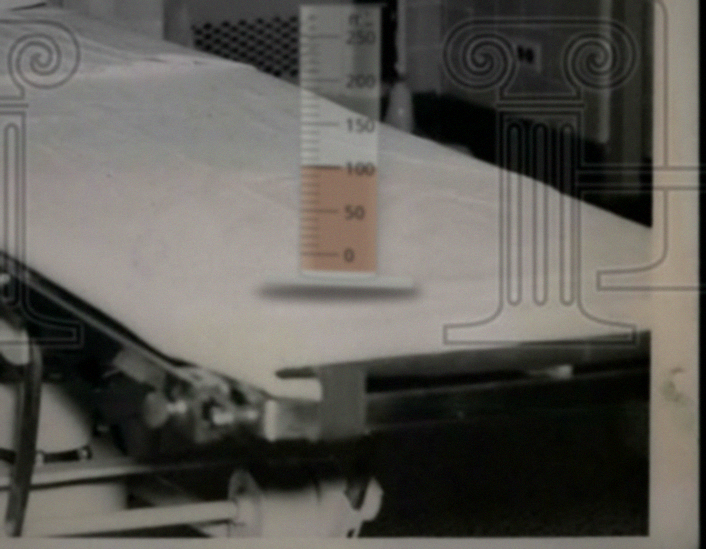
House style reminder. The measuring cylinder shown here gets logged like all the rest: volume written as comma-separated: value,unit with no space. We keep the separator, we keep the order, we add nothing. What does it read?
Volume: 100,mL
